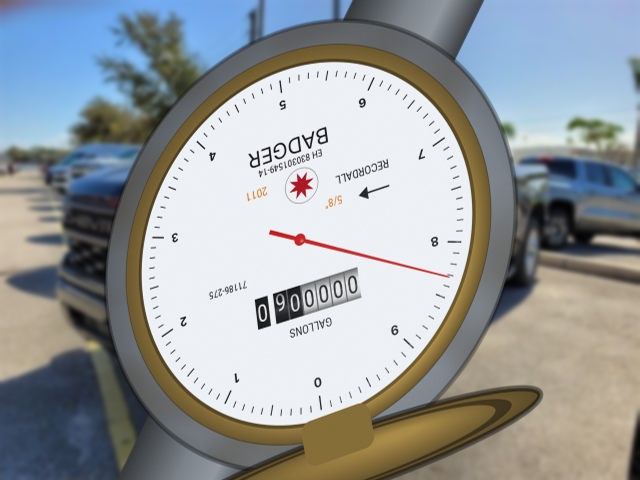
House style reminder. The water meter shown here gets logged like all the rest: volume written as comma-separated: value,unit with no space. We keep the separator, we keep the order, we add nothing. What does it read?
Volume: 58.3,gal
